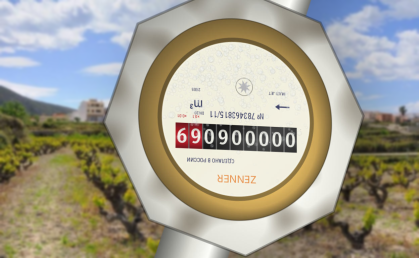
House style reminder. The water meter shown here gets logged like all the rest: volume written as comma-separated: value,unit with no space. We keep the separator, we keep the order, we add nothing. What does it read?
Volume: 60.69,m³
